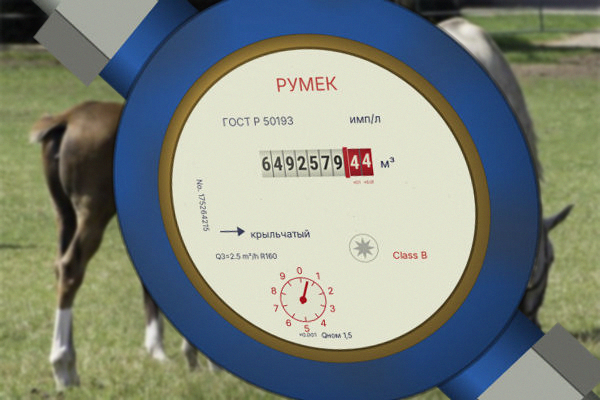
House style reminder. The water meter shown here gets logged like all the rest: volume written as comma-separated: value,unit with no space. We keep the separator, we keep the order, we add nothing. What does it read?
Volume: 6492579.440,m³
